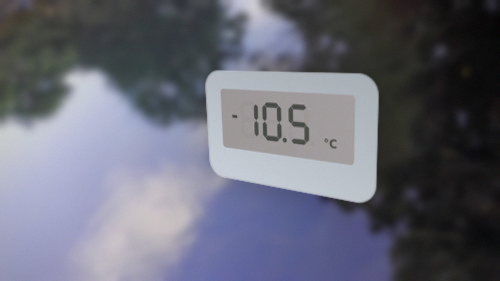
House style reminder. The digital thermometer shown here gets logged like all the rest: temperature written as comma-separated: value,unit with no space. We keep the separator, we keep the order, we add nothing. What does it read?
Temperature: -10.5,°C
